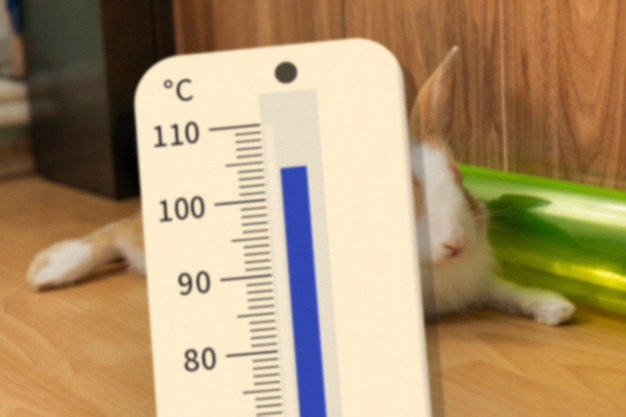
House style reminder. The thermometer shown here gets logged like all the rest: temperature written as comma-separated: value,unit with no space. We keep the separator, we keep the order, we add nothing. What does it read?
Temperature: 104,°C
